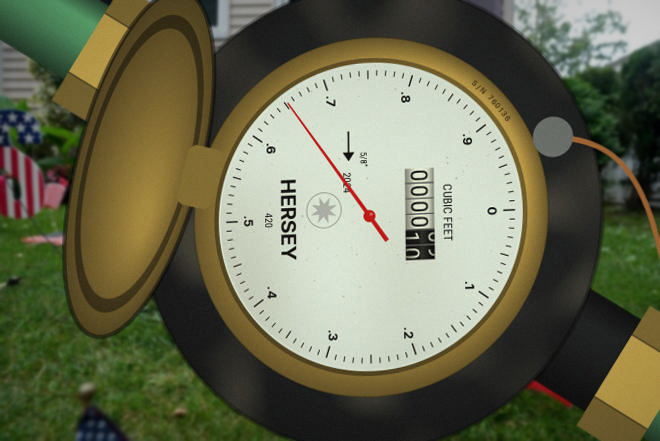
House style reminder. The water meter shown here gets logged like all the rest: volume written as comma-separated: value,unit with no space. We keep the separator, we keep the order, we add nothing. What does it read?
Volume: 9.65,ft³
